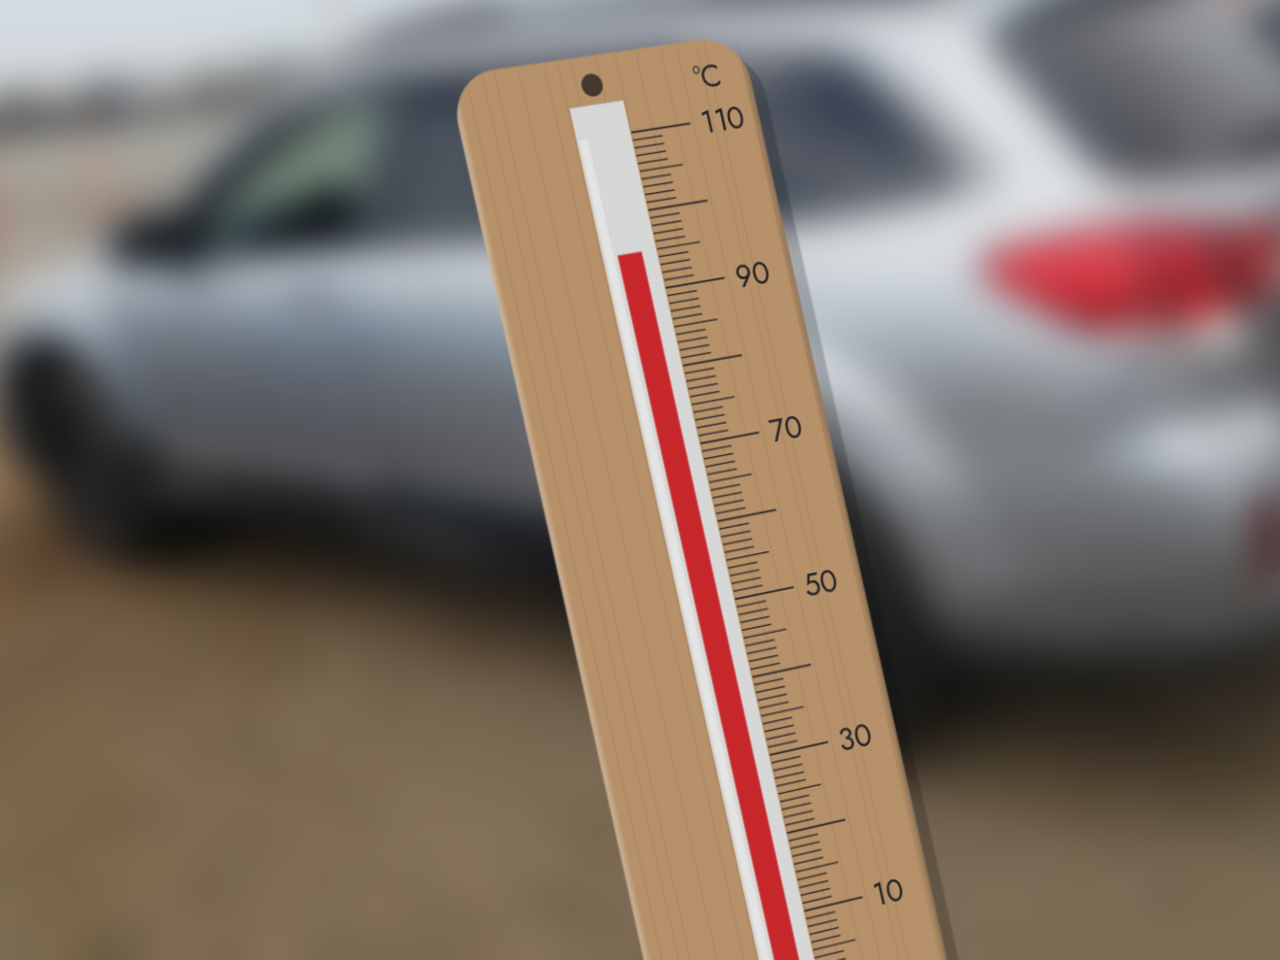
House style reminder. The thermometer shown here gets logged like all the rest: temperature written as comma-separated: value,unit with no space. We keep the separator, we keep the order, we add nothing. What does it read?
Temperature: 95,°C
